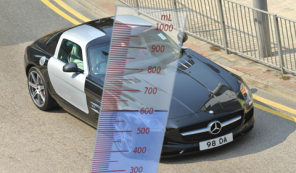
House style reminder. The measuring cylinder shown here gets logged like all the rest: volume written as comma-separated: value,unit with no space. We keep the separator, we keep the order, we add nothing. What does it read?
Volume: 600,mL
